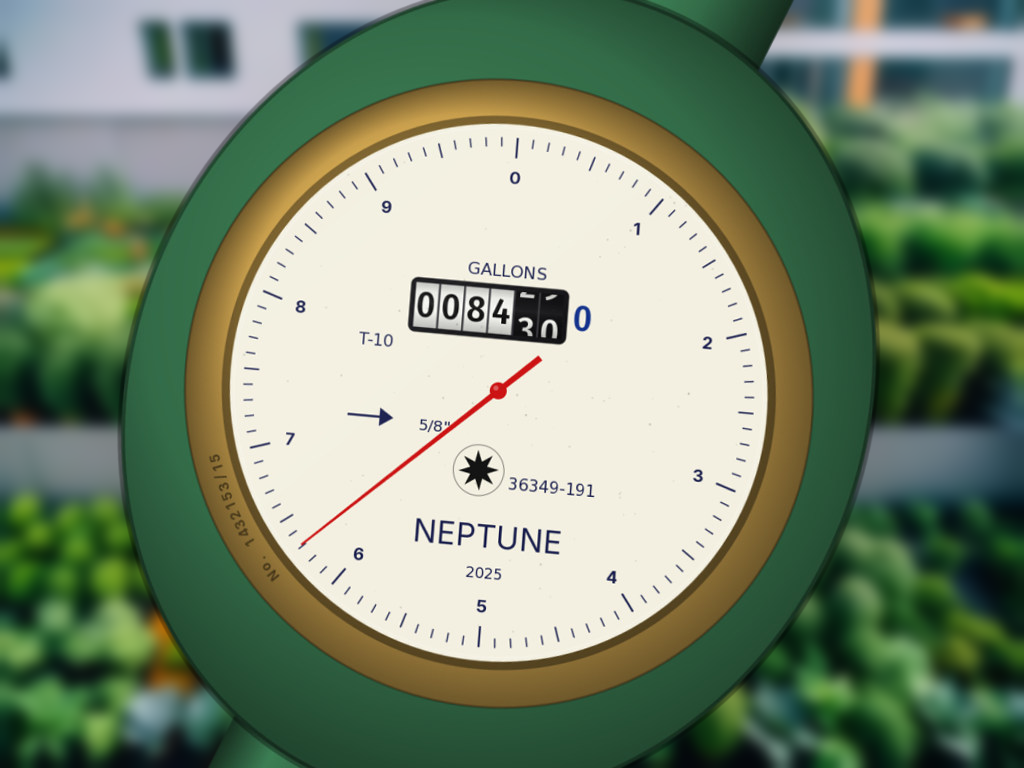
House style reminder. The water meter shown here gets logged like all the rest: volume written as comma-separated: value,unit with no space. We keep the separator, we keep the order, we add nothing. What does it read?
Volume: 84296.3,gal
